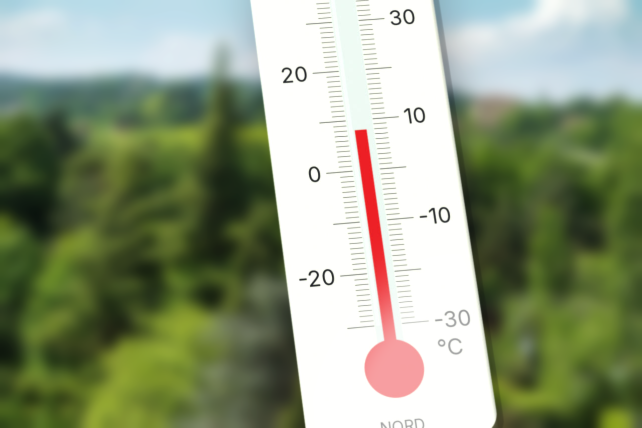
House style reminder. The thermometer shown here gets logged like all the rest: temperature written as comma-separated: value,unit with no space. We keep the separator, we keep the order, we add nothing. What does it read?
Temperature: 8,°C
